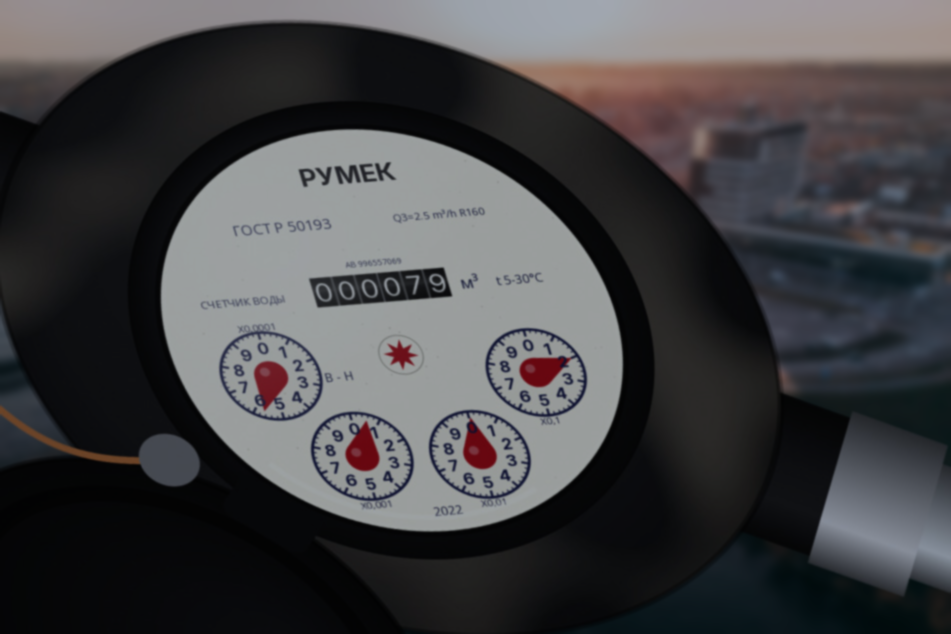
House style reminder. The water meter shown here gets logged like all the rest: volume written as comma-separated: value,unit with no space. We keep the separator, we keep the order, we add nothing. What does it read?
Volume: 79.2005,m³
